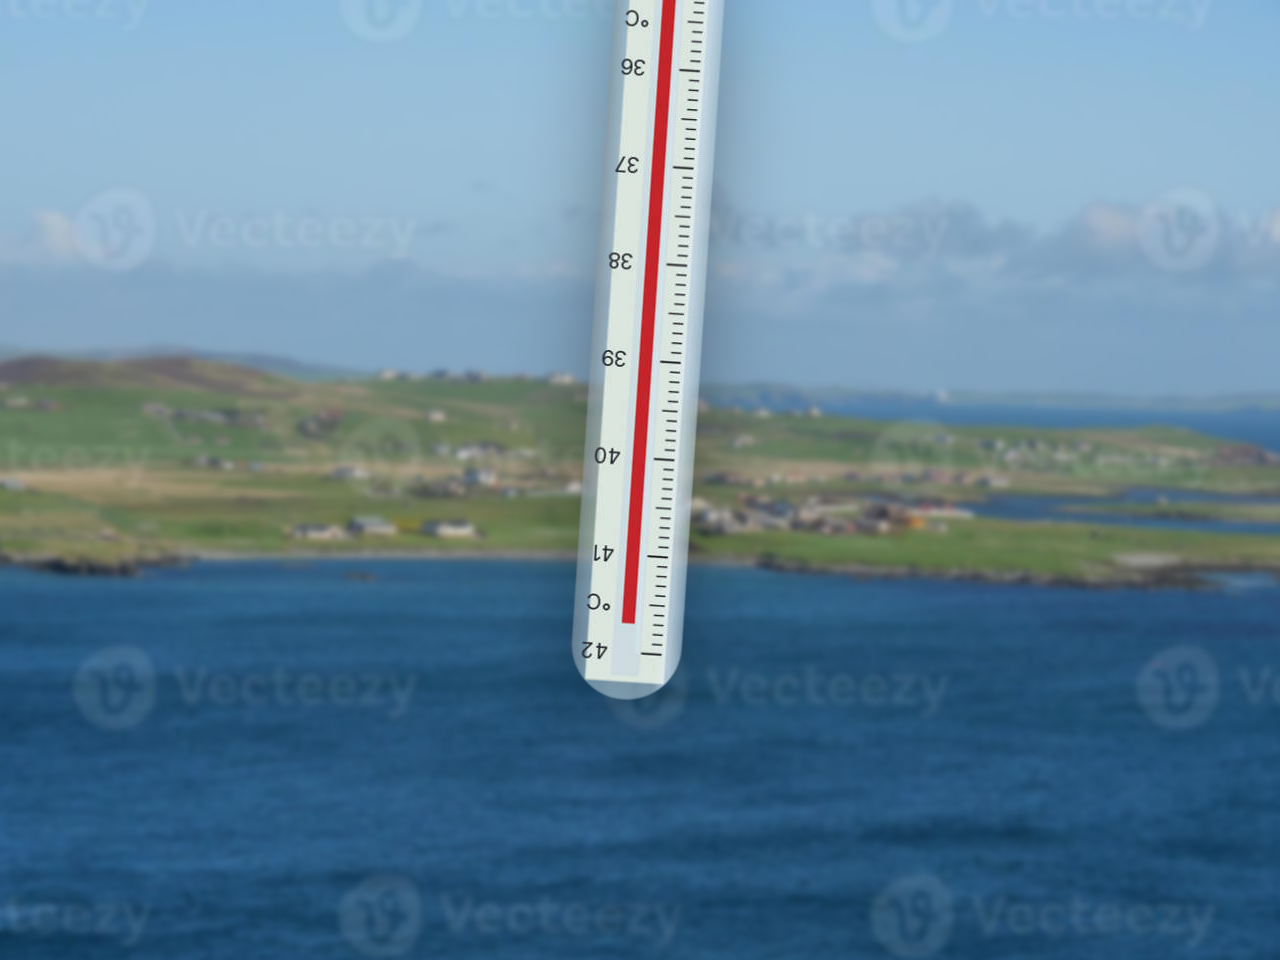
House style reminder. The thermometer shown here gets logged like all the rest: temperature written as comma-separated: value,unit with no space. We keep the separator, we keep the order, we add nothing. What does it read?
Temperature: 41.7,°C
